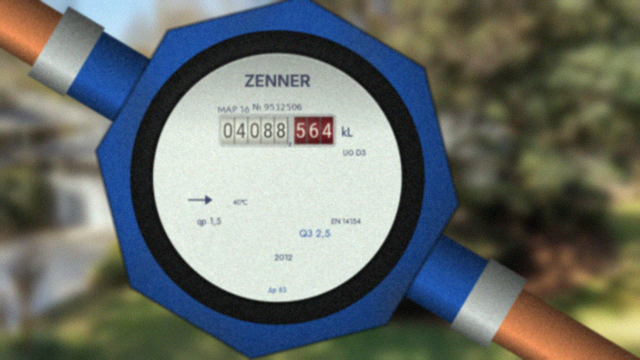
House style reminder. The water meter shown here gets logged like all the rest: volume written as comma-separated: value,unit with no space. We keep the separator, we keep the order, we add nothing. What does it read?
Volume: 4088.564,kL
